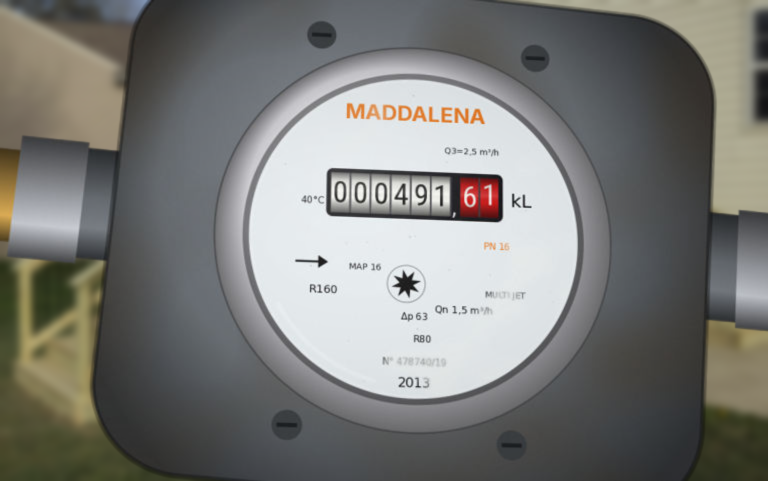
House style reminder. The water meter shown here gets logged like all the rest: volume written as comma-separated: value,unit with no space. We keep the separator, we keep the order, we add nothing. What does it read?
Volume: 491.61,kL
